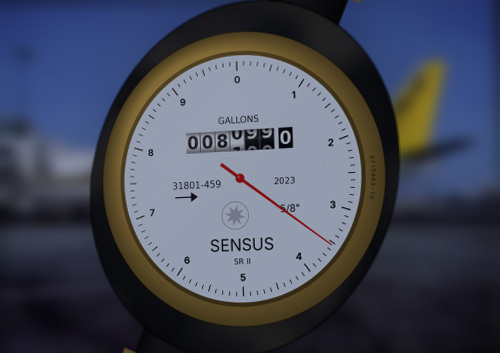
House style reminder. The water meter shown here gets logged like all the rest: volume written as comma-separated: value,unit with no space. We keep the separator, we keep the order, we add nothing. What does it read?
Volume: 80993.5,gal
